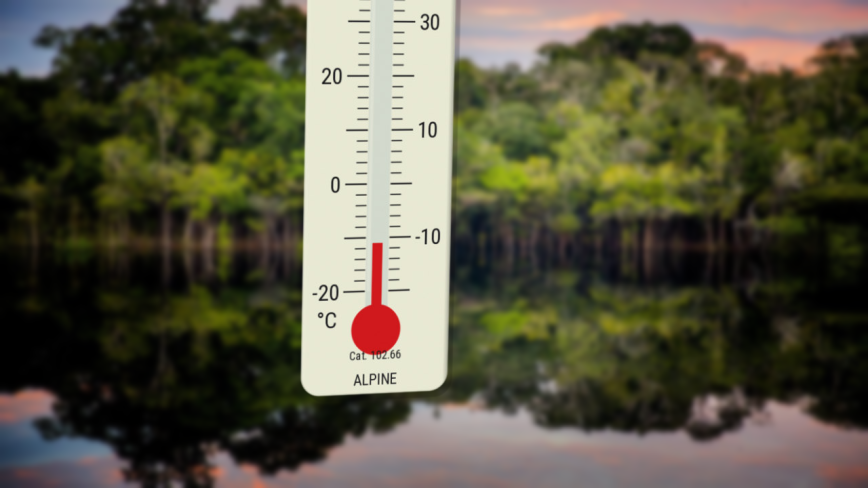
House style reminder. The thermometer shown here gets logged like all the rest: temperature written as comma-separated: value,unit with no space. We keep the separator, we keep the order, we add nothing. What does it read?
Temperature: -11,°C
